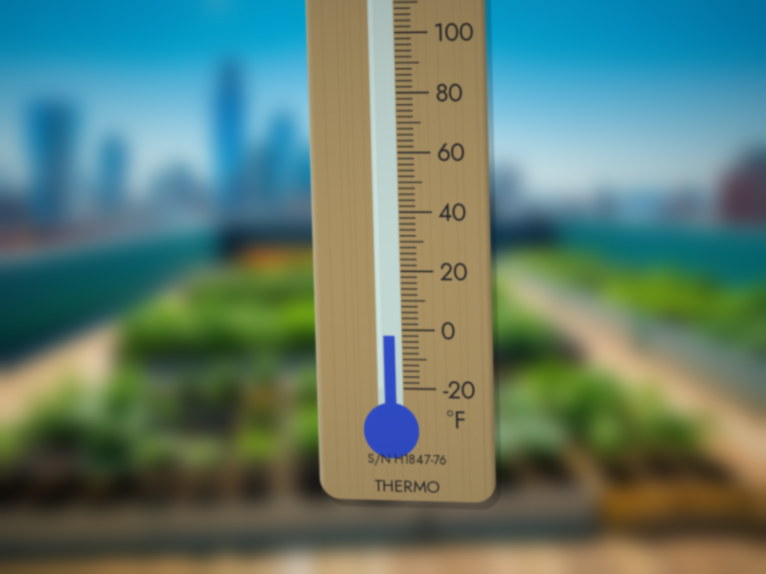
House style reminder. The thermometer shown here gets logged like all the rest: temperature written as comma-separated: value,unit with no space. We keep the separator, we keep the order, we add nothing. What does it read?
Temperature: -2,°F
